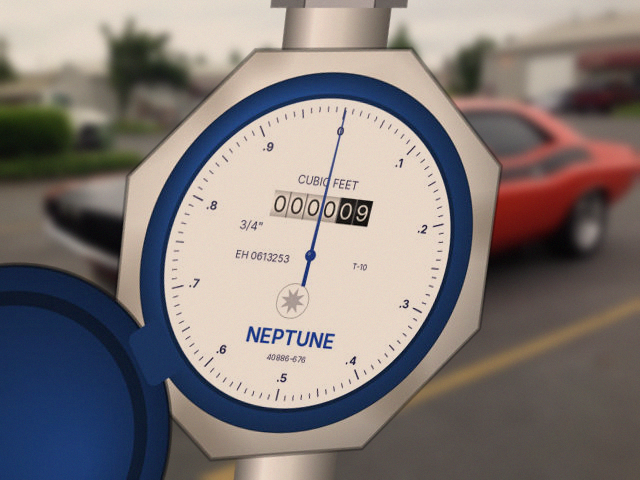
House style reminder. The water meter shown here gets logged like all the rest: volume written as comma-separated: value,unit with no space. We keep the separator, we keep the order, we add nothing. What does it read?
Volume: 9.00,ft³
